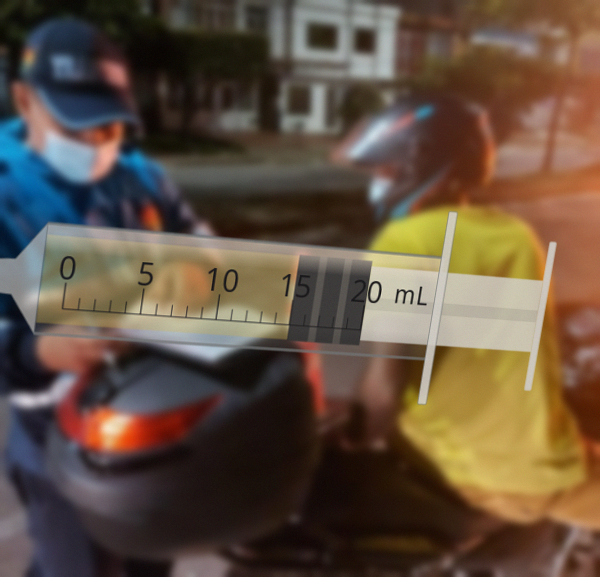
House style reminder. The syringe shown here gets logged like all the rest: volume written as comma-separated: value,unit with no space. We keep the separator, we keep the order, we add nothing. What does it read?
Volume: 15,mL
